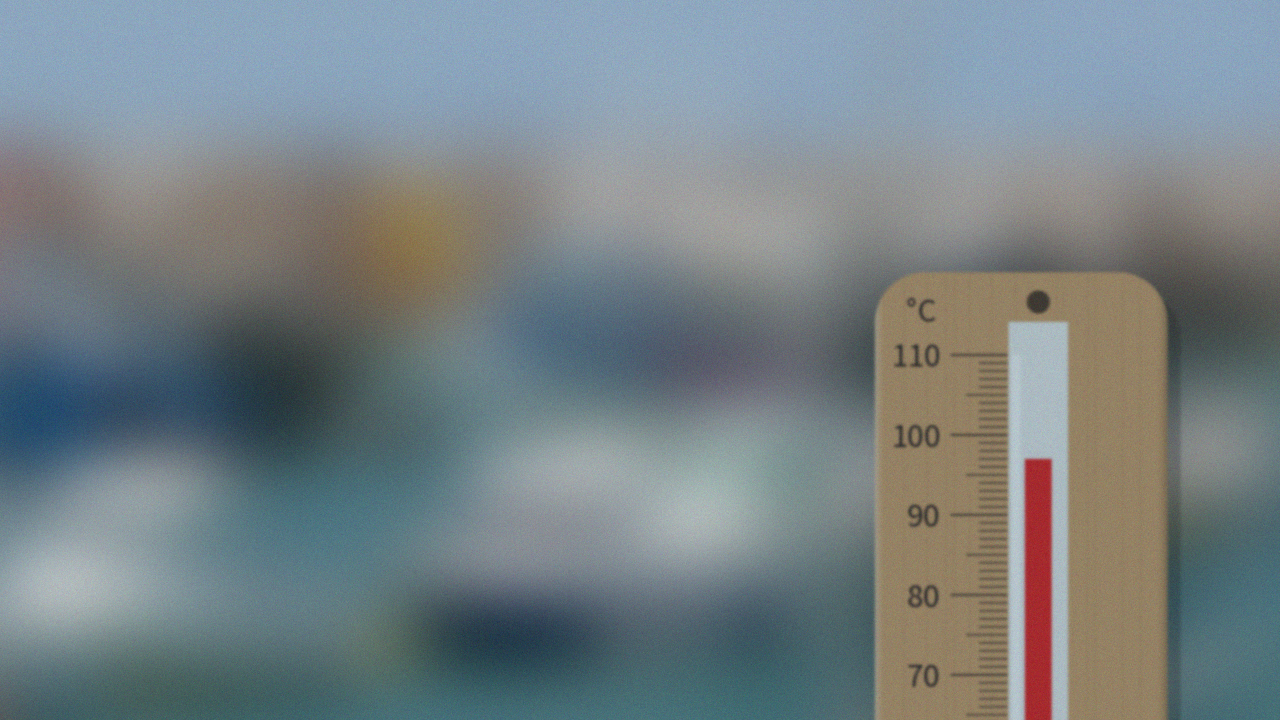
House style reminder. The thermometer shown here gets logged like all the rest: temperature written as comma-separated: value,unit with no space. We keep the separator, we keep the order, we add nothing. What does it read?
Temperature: 97,°C
